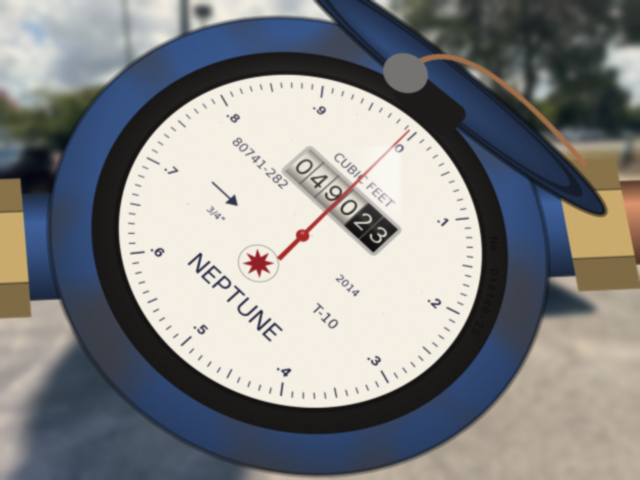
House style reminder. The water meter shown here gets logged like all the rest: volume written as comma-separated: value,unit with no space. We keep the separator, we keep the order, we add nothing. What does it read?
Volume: 49022.99,ft³
